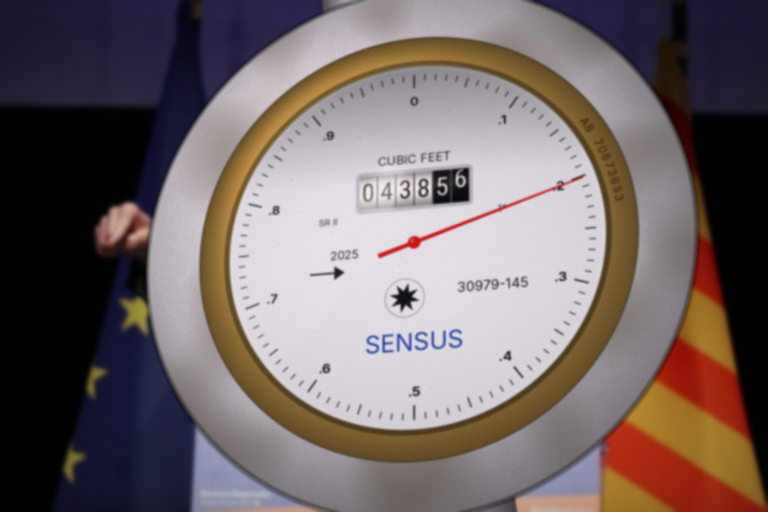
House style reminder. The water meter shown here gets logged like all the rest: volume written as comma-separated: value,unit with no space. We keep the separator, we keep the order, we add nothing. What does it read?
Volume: 43856.20,ft³
